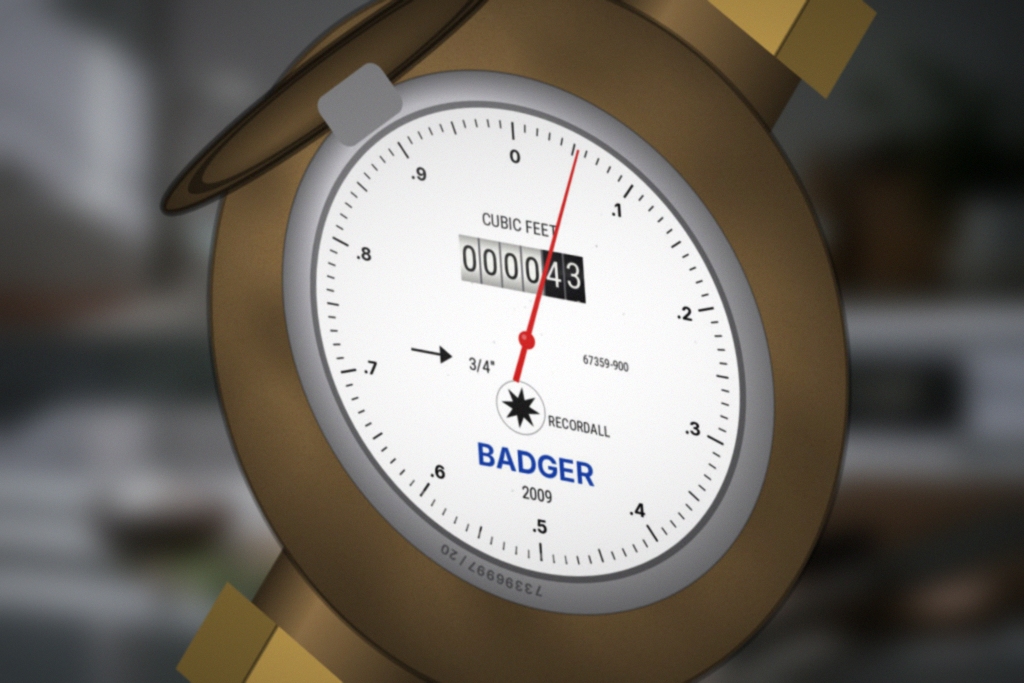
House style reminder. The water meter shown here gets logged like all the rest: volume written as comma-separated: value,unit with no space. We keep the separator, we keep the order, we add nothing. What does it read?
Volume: 43.05,ft³
